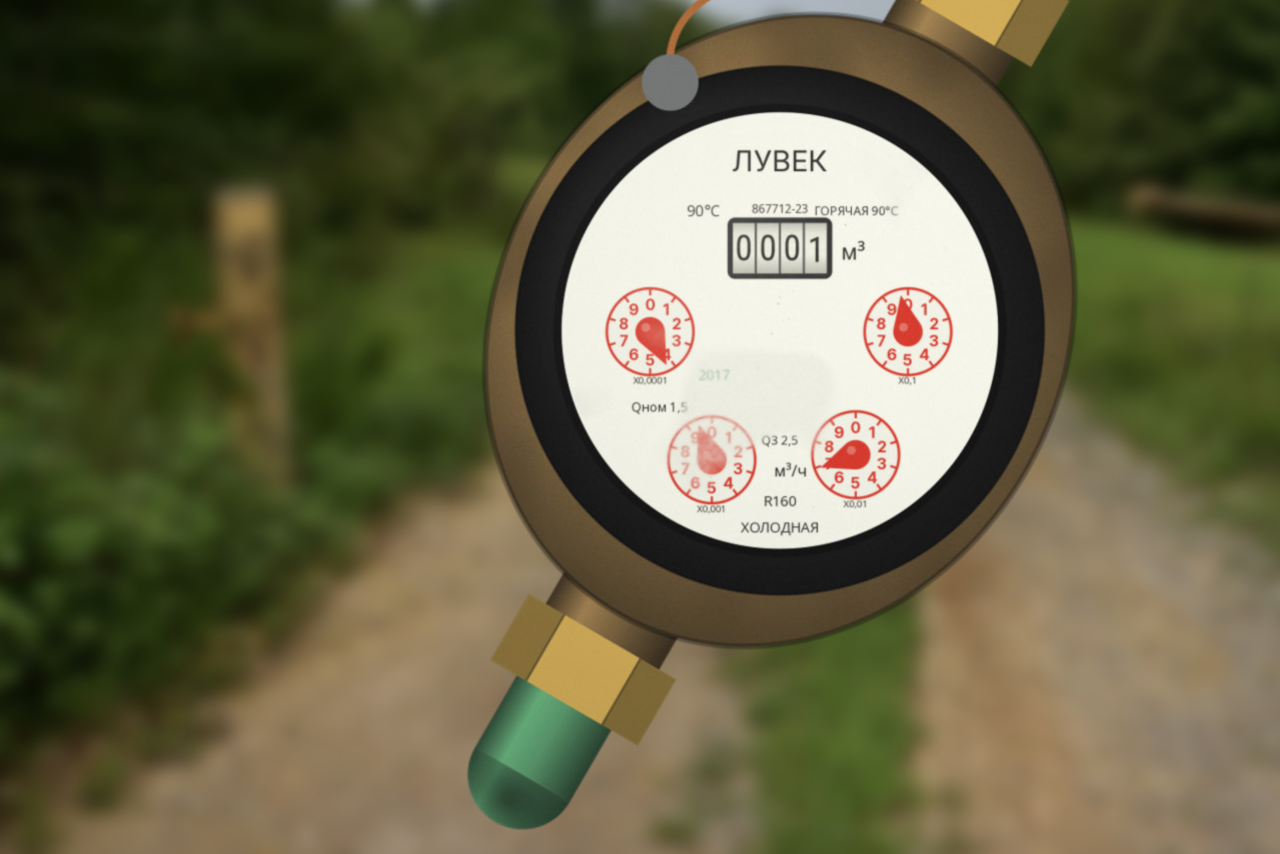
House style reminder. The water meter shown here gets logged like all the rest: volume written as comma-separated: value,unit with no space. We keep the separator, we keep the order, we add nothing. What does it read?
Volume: 0.9694,m³
